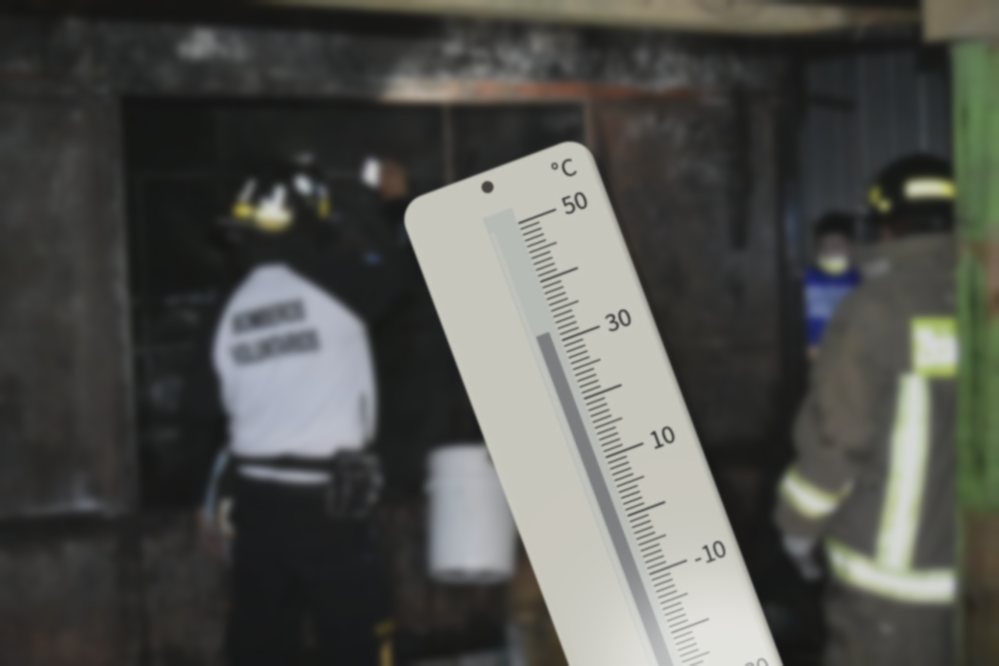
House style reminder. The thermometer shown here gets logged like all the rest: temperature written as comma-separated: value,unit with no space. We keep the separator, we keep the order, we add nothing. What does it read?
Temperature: 32,°C
